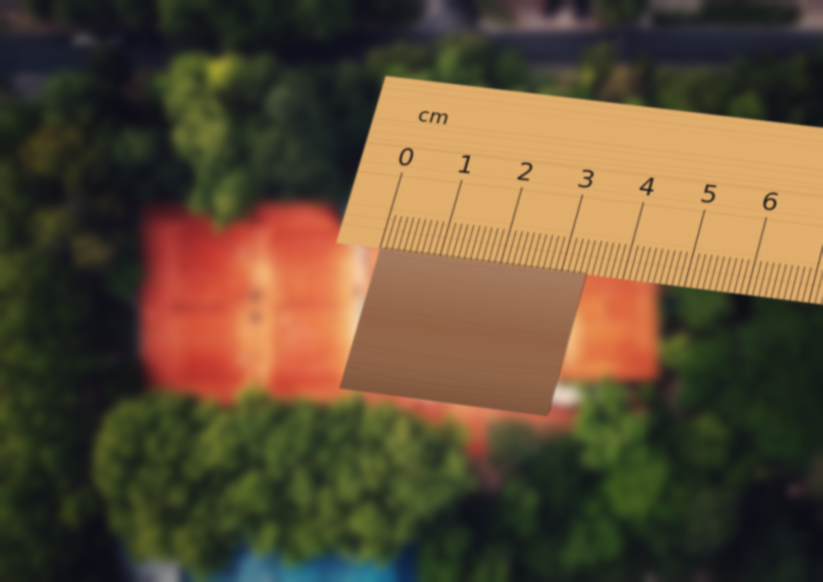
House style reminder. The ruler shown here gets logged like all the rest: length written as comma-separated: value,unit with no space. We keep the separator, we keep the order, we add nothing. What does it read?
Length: 3.4,cm
